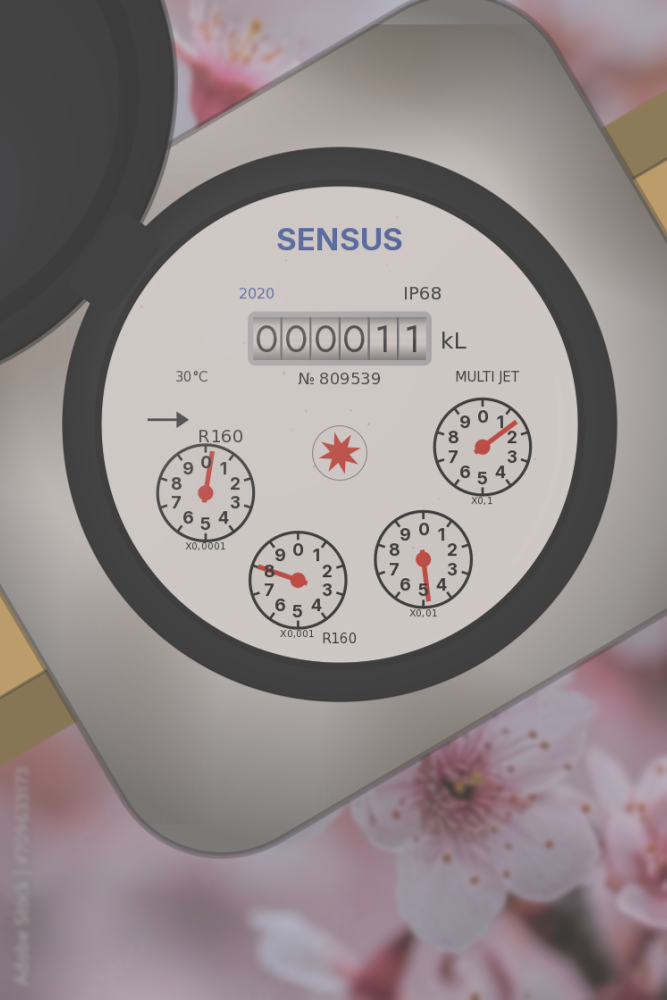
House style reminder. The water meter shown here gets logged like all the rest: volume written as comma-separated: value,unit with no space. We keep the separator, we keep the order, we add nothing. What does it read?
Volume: 11.1480,kL
